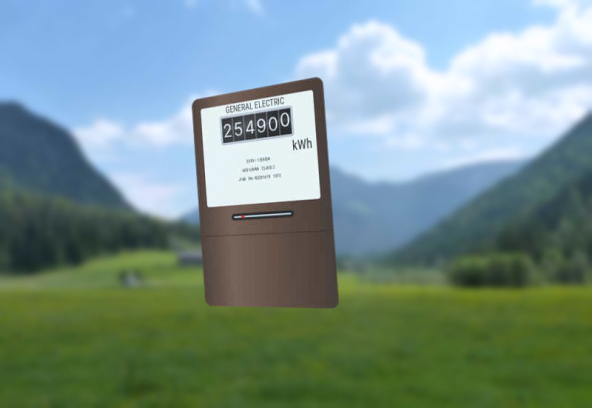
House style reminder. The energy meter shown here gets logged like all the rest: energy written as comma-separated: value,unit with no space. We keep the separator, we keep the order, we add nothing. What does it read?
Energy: 254900,kWh
